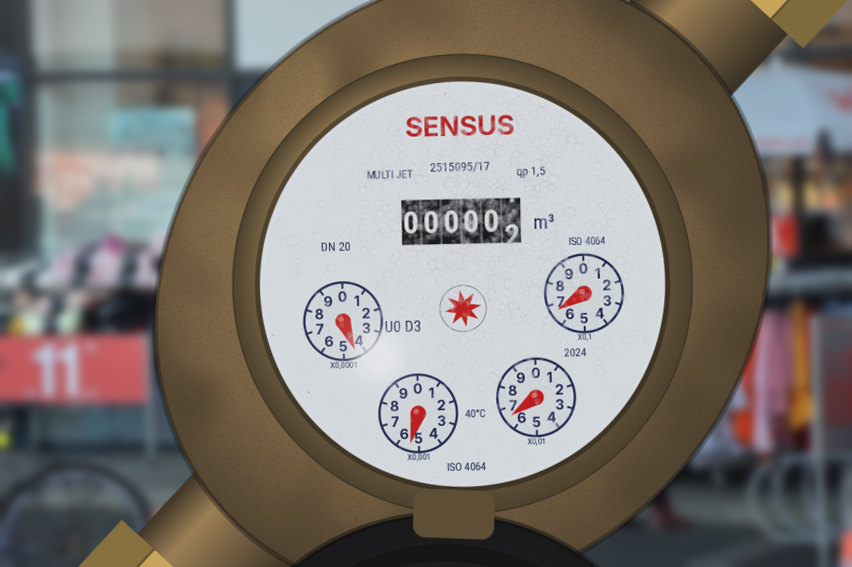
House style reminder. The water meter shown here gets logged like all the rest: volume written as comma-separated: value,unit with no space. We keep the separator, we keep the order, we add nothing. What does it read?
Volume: 1.6654,m³
